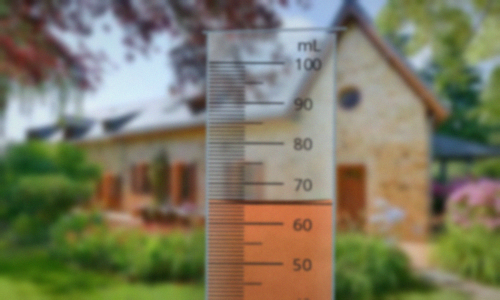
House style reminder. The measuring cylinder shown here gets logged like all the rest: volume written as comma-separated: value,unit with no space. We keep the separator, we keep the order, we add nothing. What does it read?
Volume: 65,mL
